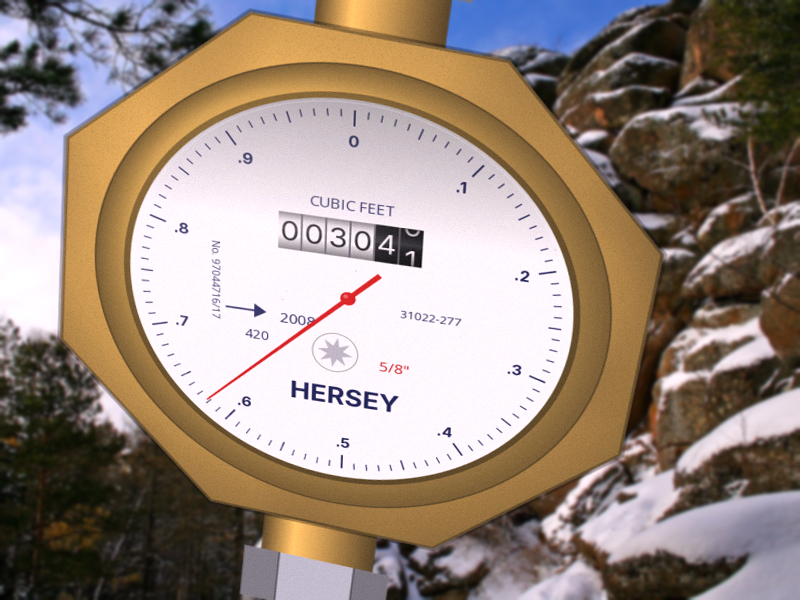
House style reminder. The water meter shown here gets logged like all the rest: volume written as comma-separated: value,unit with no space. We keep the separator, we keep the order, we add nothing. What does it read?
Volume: 3040.62,ft³
